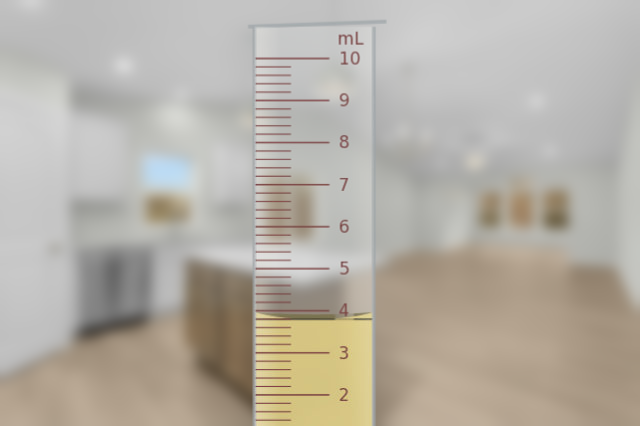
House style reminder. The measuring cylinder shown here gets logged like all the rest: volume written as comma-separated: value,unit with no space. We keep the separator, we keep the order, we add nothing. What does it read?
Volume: 3.8,mL
